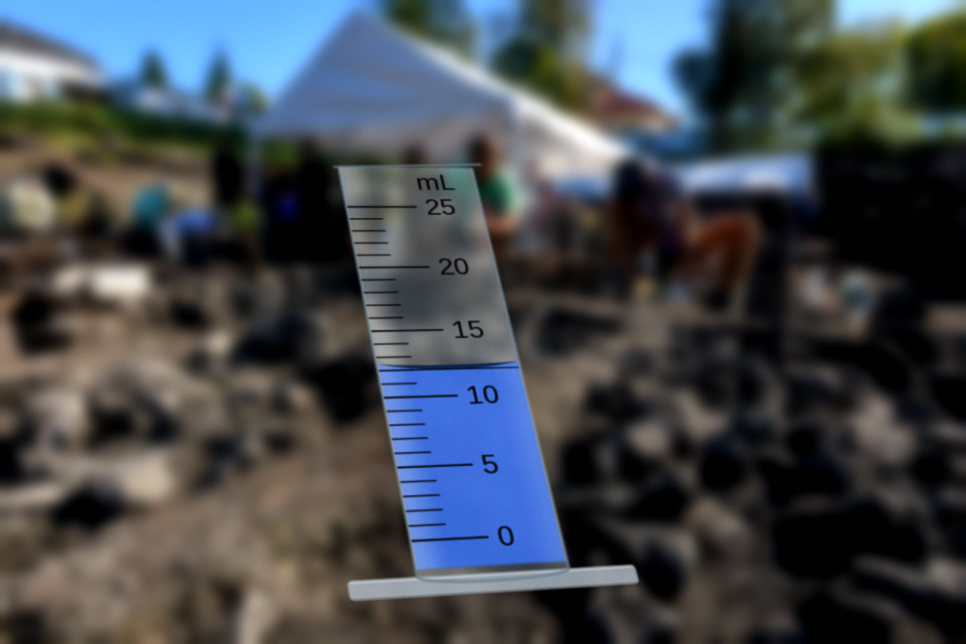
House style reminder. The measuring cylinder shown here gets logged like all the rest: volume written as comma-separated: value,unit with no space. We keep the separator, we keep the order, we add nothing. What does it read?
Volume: 12,mL
